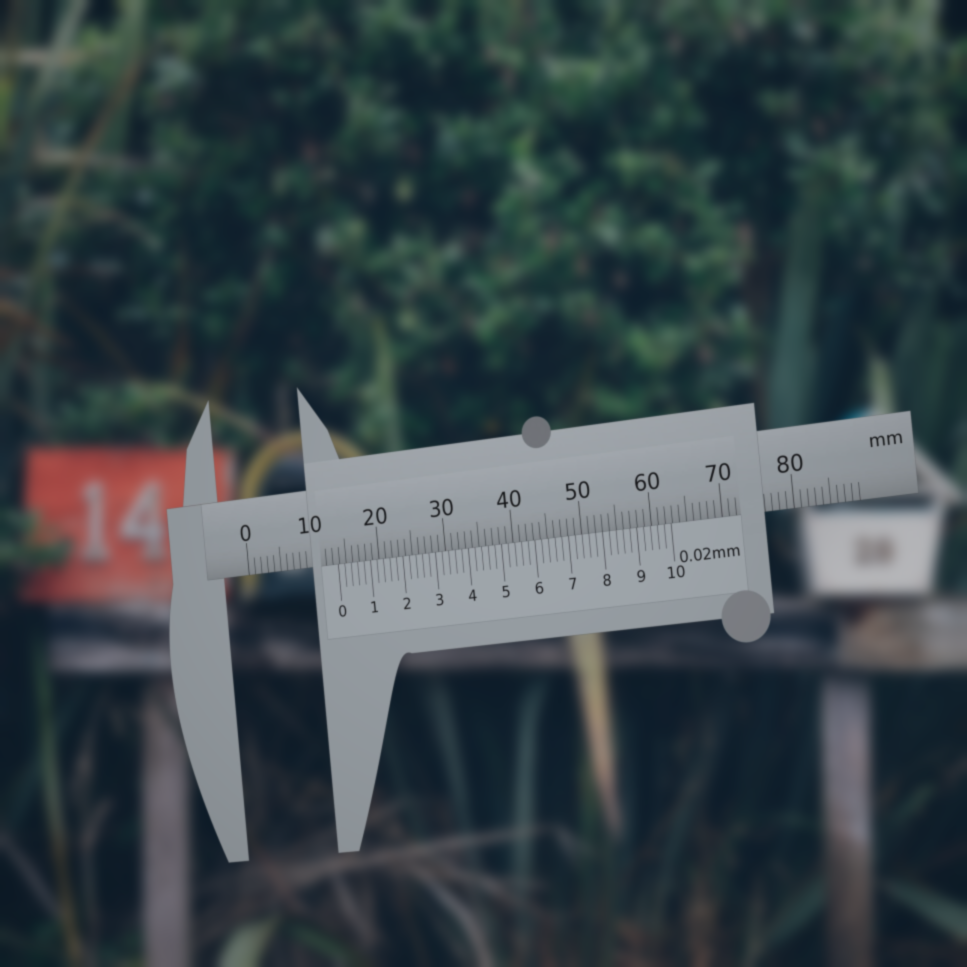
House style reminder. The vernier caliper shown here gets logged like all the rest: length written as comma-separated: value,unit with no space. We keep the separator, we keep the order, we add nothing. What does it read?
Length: 13.8,mm
